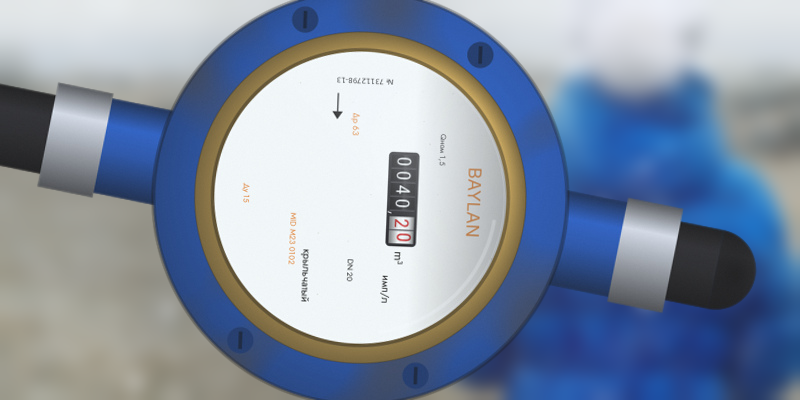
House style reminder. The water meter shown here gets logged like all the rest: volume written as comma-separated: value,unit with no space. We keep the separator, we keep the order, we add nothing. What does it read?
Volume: 40.20,m³
